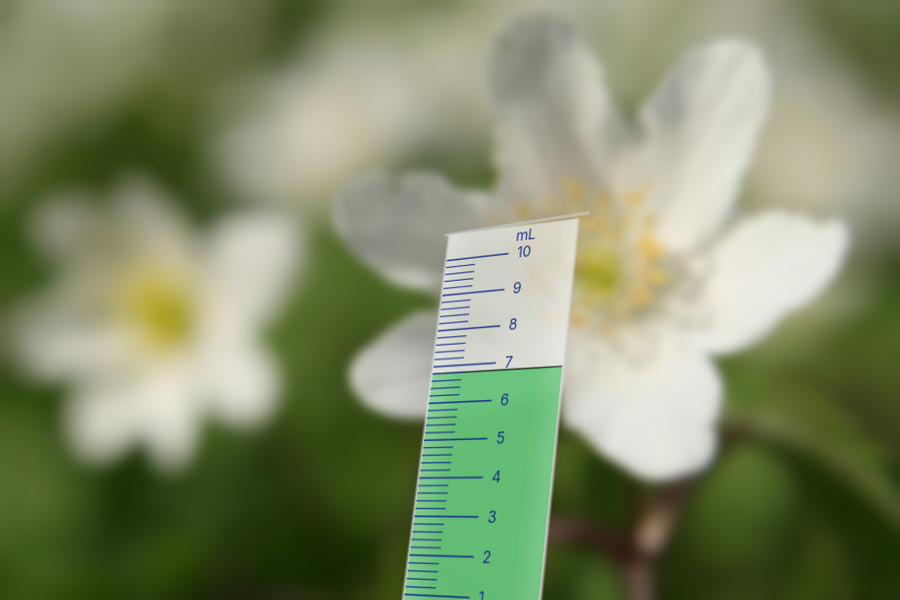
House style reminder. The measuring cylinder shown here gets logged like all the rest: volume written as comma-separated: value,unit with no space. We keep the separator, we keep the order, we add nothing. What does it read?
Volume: 6.8,mL
